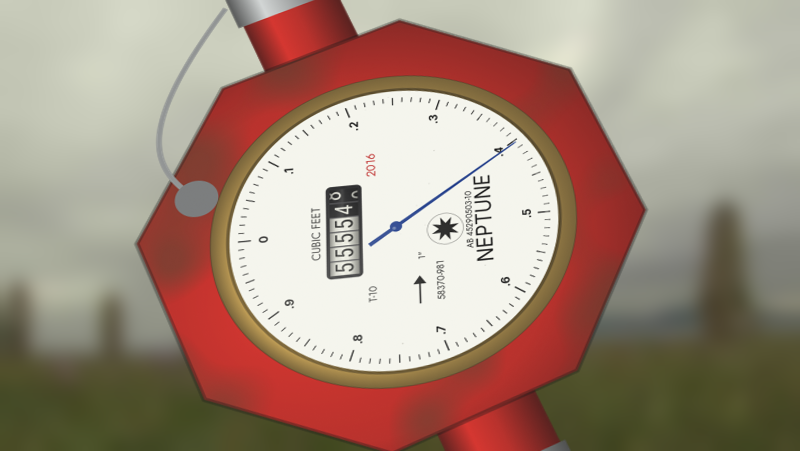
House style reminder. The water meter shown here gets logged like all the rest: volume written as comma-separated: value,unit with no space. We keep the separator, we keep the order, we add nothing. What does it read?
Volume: 555548.40,ft³
